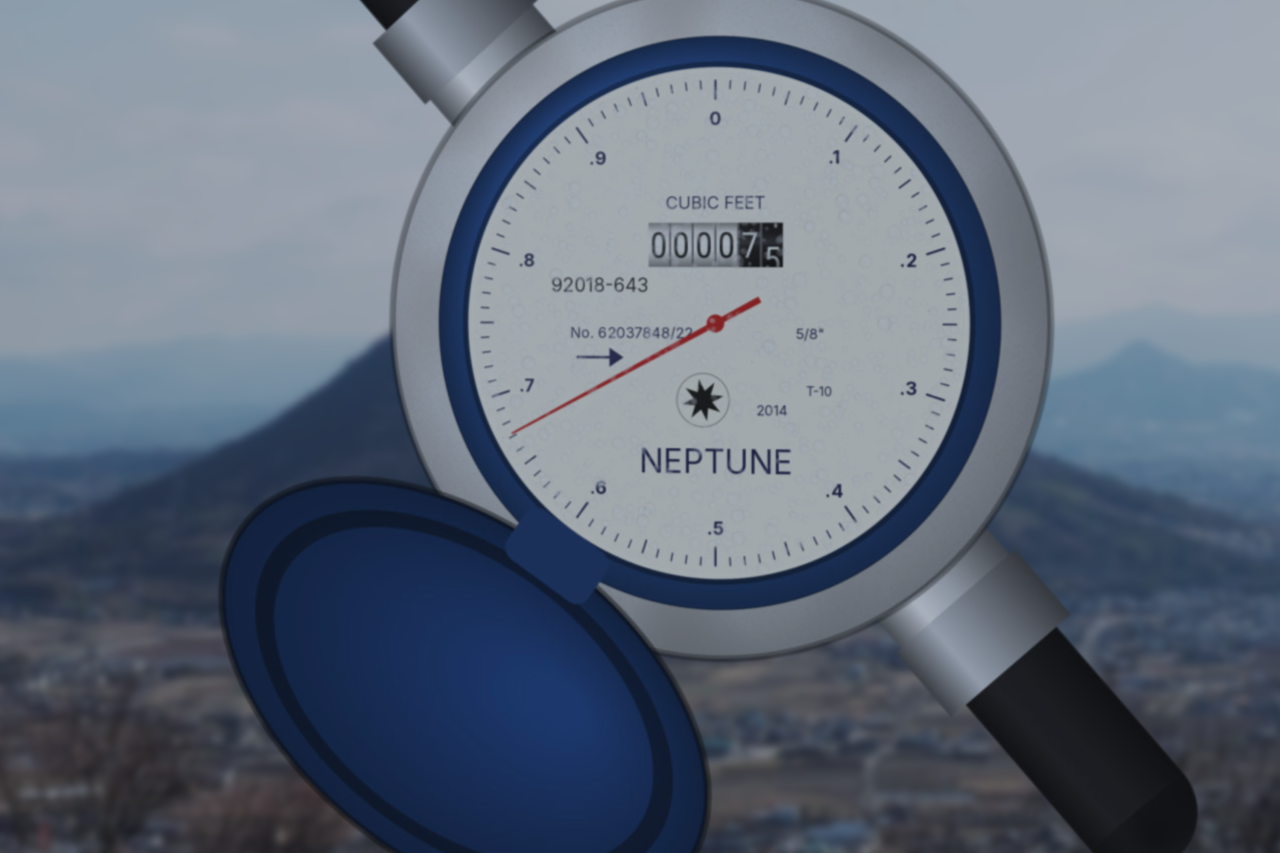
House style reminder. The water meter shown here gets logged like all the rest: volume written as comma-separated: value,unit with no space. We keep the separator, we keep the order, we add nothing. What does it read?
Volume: 74.67,ft³
